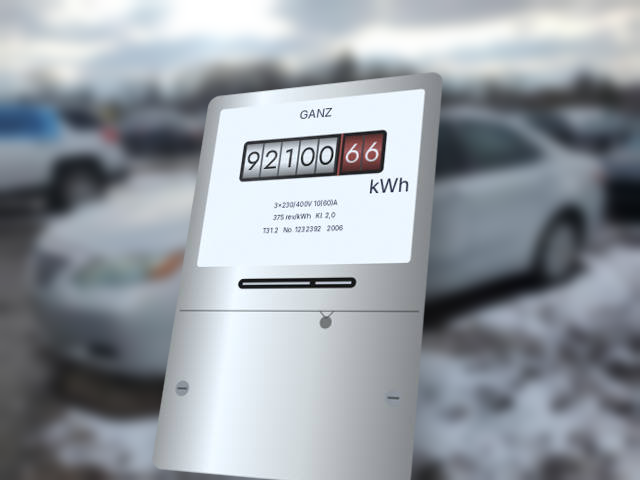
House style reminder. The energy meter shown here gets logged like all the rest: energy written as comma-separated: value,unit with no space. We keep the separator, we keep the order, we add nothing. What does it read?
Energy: 92100.66,kWh
